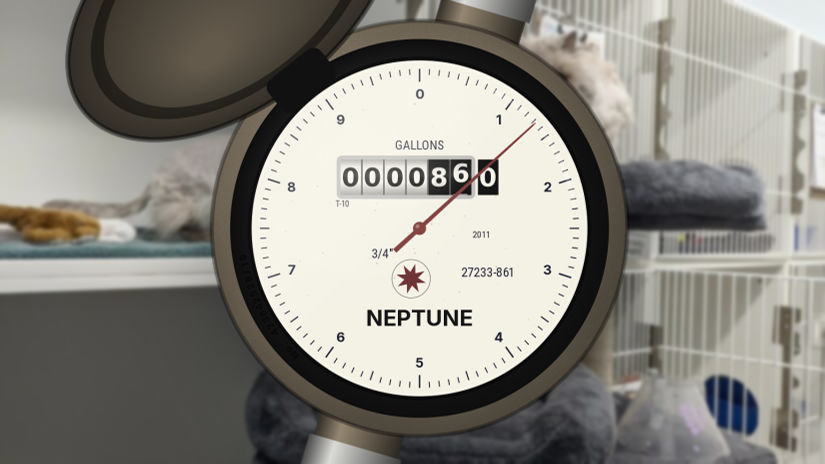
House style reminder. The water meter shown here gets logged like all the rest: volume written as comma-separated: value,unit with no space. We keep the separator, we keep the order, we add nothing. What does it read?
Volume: 861.3,gal
